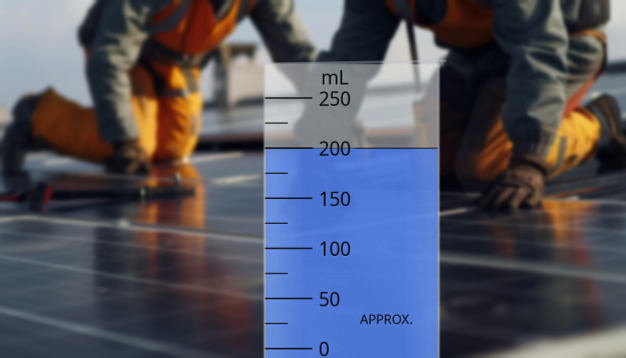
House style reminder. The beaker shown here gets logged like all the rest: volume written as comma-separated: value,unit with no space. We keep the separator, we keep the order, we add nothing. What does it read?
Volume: 200,mL
